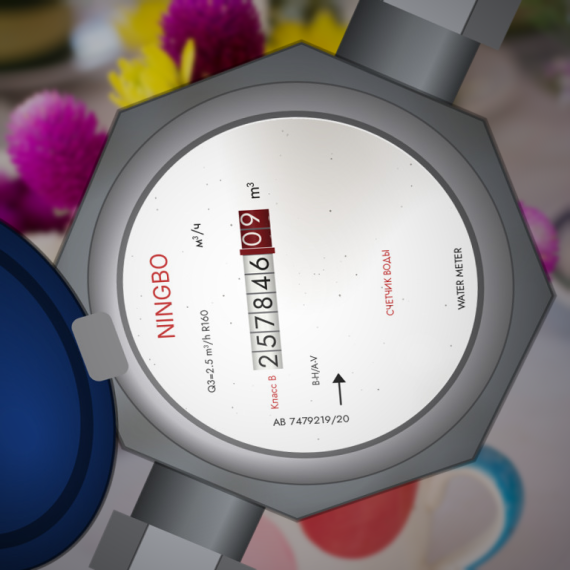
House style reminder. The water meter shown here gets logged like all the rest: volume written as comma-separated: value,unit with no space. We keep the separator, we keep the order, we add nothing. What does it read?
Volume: 257846.09,m³
